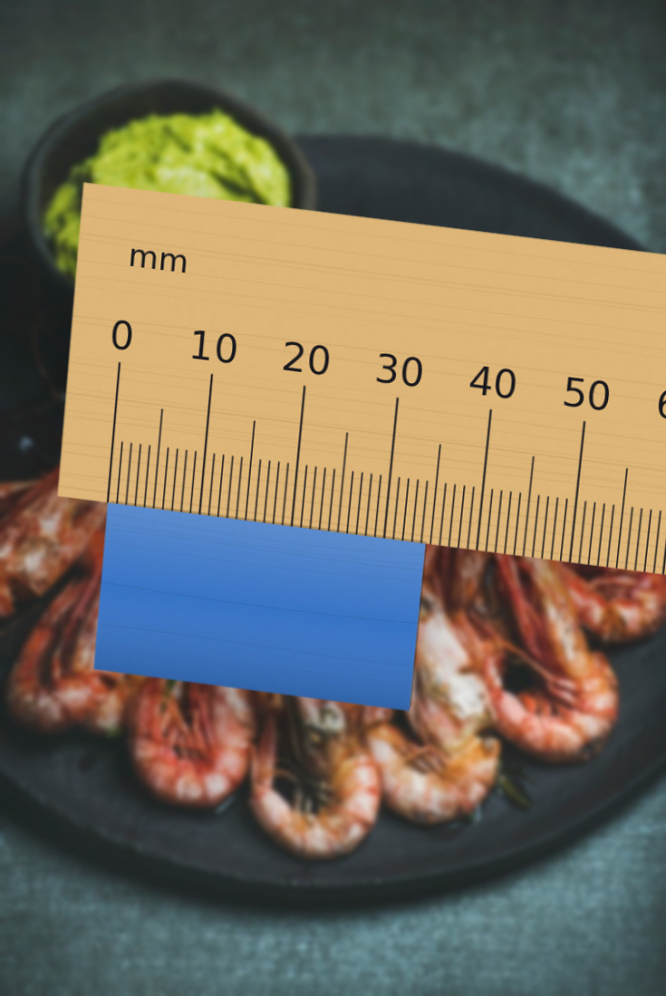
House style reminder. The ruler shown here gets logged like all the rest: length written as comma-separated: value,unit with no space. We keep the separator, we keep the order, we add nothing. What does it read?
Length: 34.5,mm
